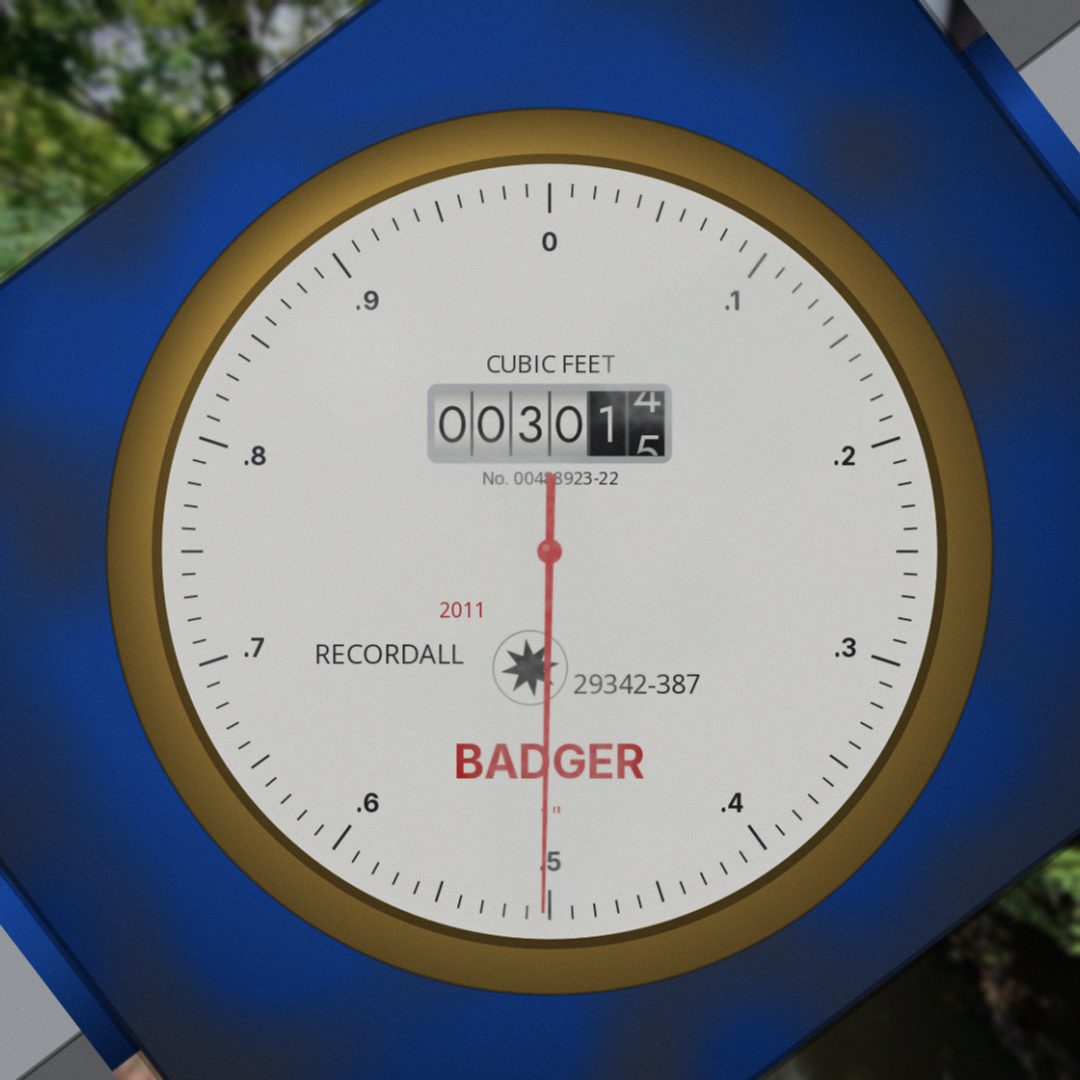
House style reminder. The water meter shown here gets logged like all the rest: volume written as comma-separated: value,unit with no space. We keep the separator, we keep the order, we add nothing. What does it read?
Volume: 3014.50,ft³
